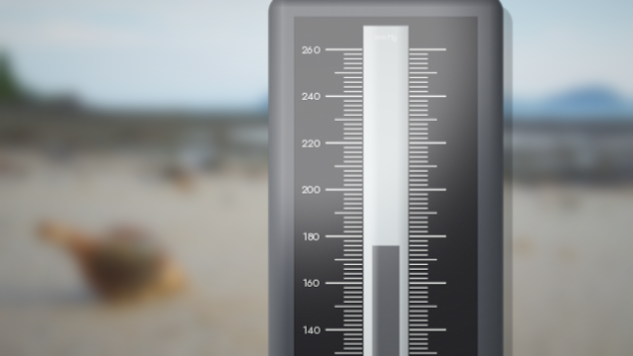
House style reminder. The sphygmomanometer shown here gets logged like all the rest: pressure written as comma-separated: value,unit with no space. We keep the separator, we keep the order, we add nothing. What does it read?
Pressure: 176,mmHg
